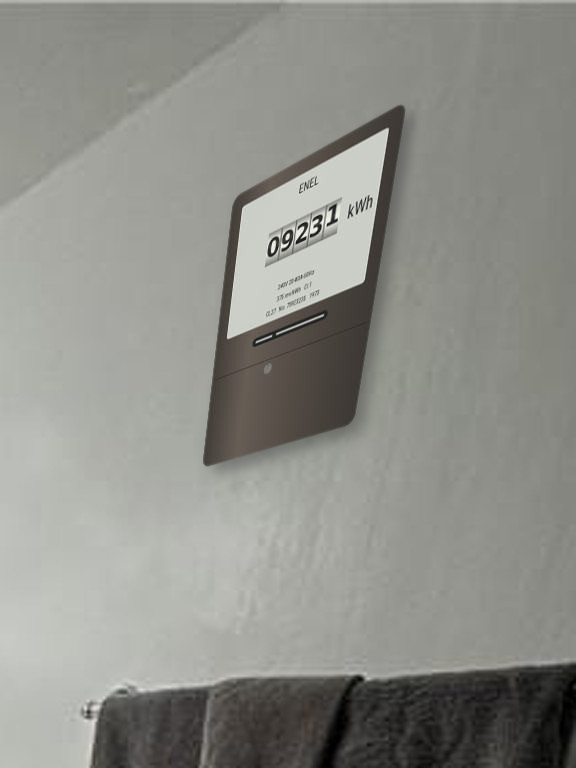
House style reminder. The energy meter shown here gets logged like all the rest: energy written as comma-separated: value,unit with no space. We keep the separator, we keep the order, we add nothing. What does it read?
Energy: 9231,kWh
